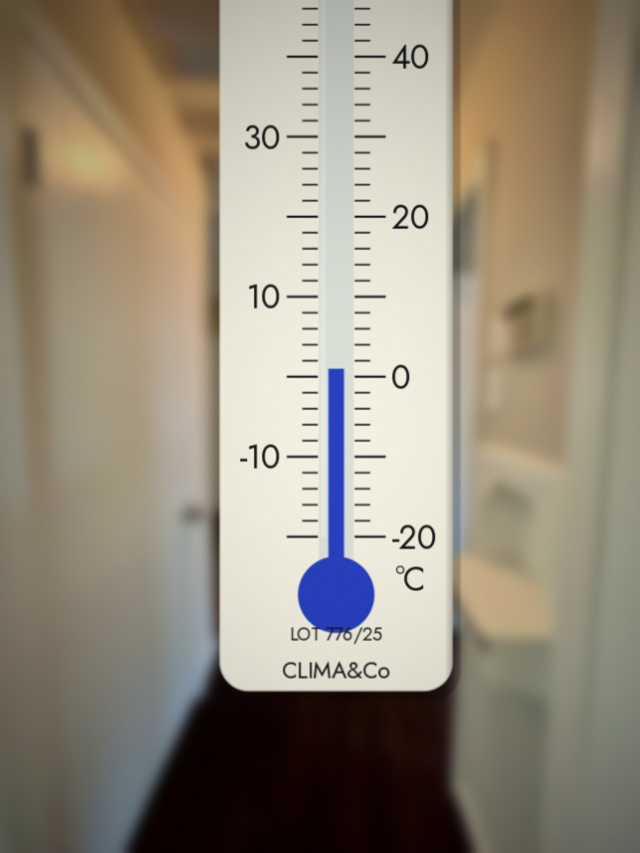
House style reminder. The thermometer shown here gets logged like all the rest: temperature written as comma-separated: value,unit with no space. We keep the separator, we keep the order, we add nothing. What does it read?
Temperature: 1,°C
